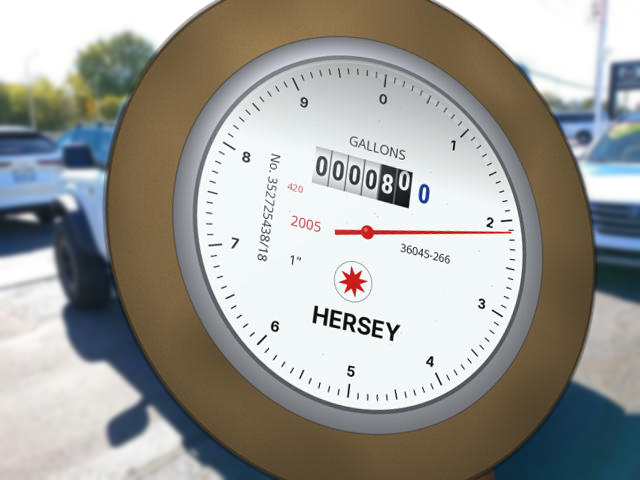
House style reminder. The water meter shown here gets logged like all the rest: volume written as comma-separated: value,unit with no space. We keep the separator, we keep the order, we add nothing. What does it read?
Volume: 802.1,gal
